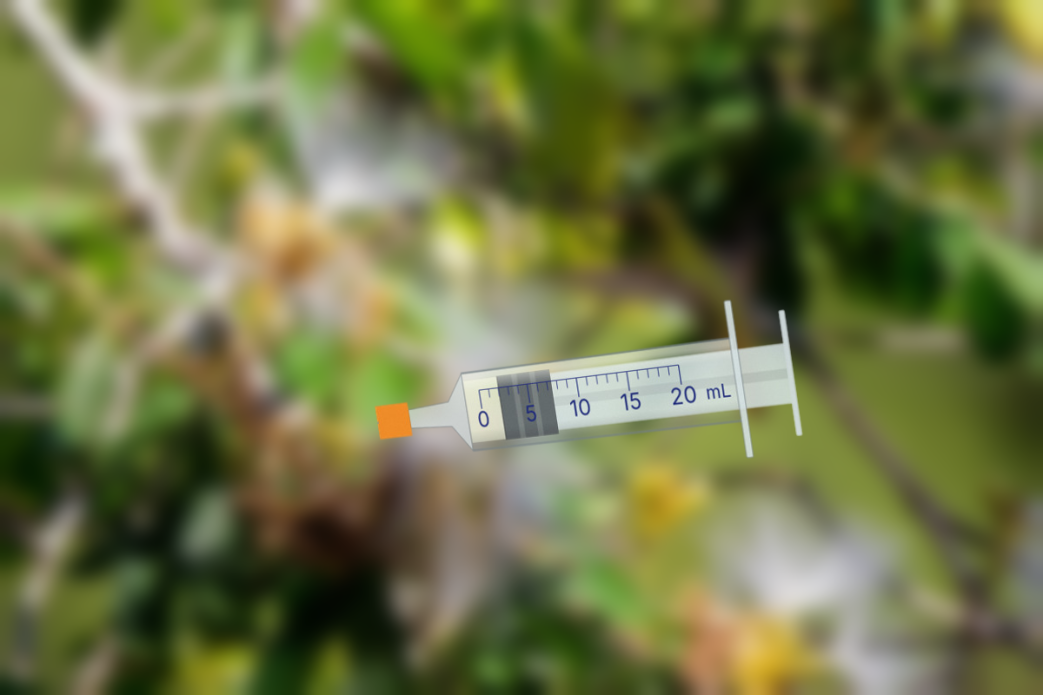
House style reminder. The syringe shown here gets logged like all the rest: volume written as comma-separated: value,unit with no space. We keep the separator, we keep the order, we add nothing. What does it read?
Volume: 2,mL
